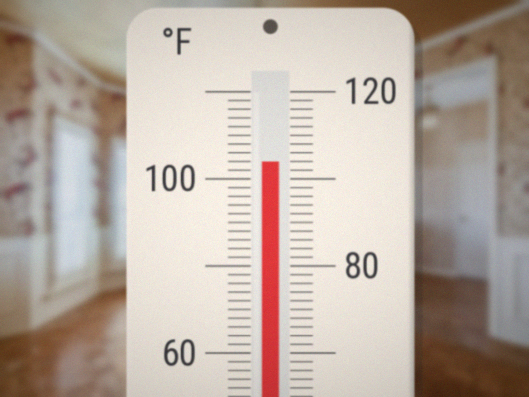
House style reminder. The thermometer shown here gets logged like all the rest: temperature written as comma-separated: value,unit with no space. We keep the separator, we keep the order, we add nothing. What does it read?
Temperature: 104,°F
